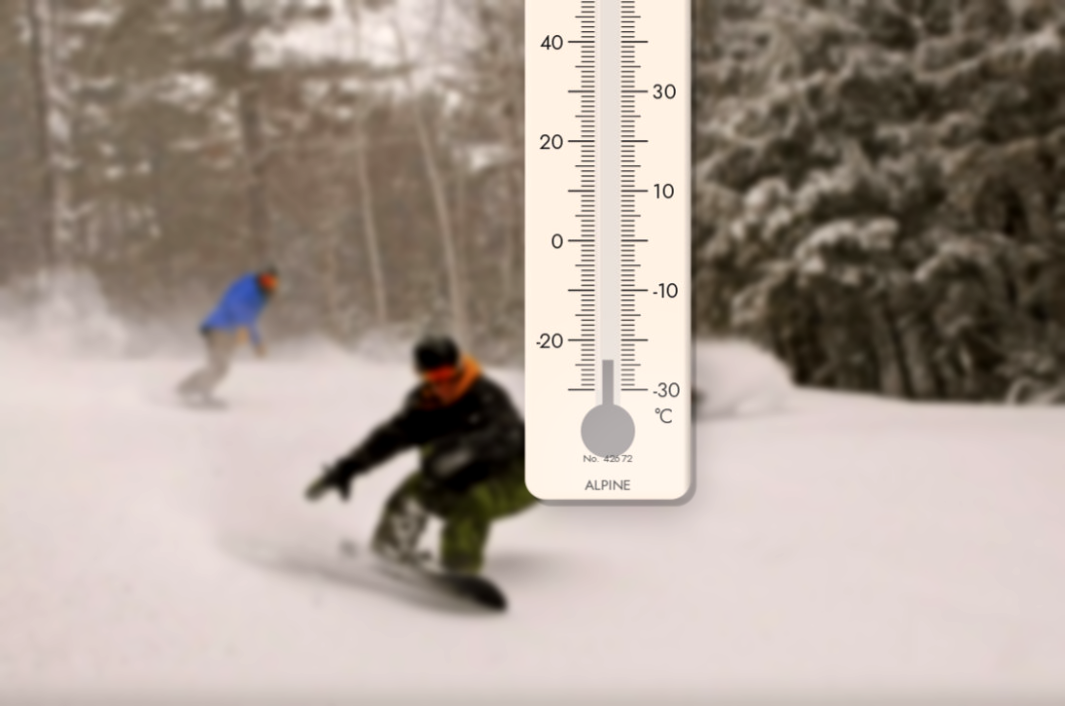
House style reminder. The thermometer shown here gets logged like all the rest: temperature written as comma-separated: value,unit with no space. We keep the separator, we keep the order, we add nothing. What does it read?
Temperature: -24,°C
